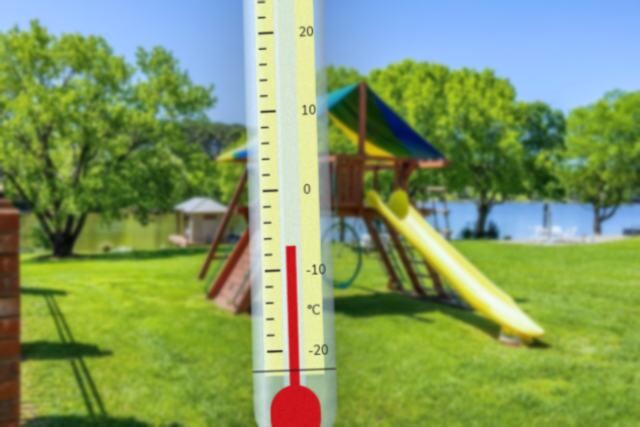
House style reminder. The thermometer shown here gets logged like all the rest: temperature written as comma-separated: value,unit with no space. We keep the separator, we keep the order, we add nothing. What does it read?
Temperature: -7,°C
